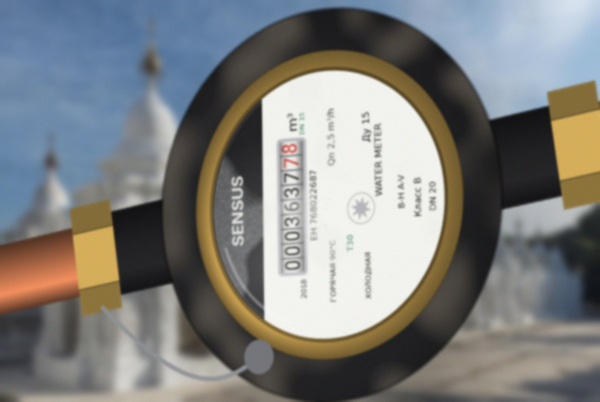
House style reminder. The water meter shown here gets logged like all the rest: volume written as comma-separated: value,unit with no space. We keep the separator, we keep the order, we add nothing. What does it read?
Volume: 3637.78,m³
